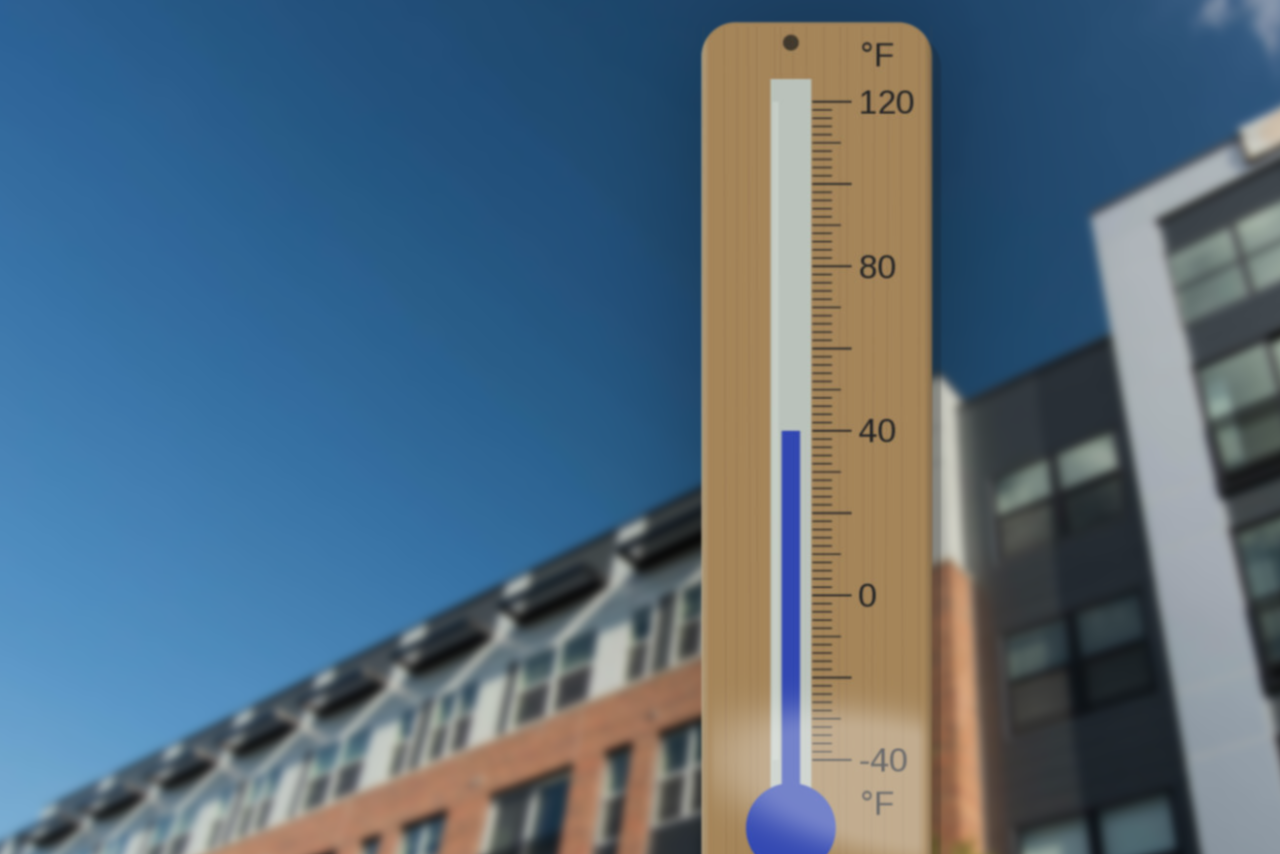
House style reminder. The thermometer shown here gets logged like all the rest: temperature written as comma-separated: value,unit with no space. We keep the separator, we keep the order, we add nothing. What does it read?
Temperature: 40,°F
